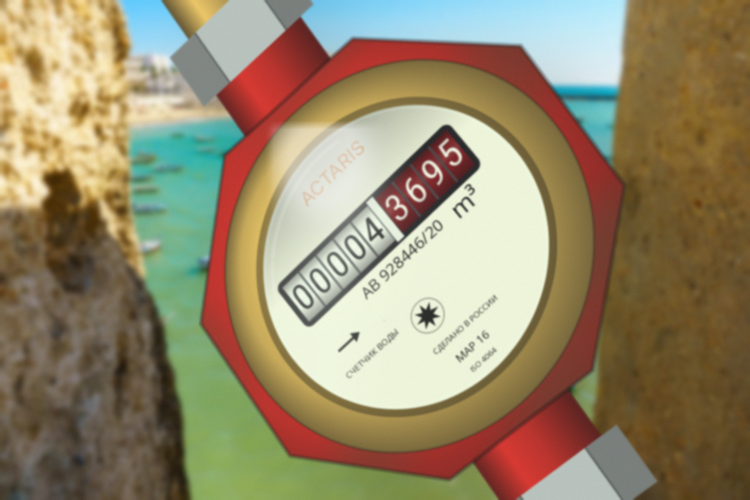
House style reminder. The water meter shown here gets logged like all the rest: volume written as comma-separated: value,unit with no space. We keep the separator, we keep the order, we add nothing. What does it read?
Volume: 4.3695,m³
